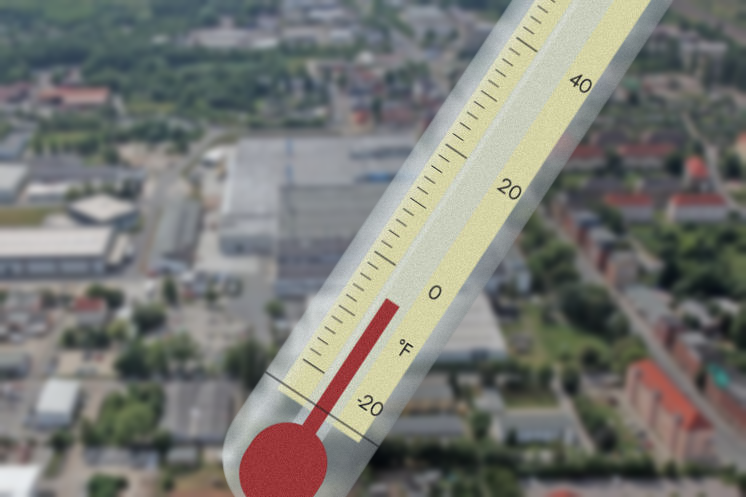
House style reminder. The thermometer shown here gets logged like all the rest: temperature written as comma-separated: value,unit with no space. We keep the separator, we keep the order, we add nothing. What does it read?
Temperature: -5,°F
